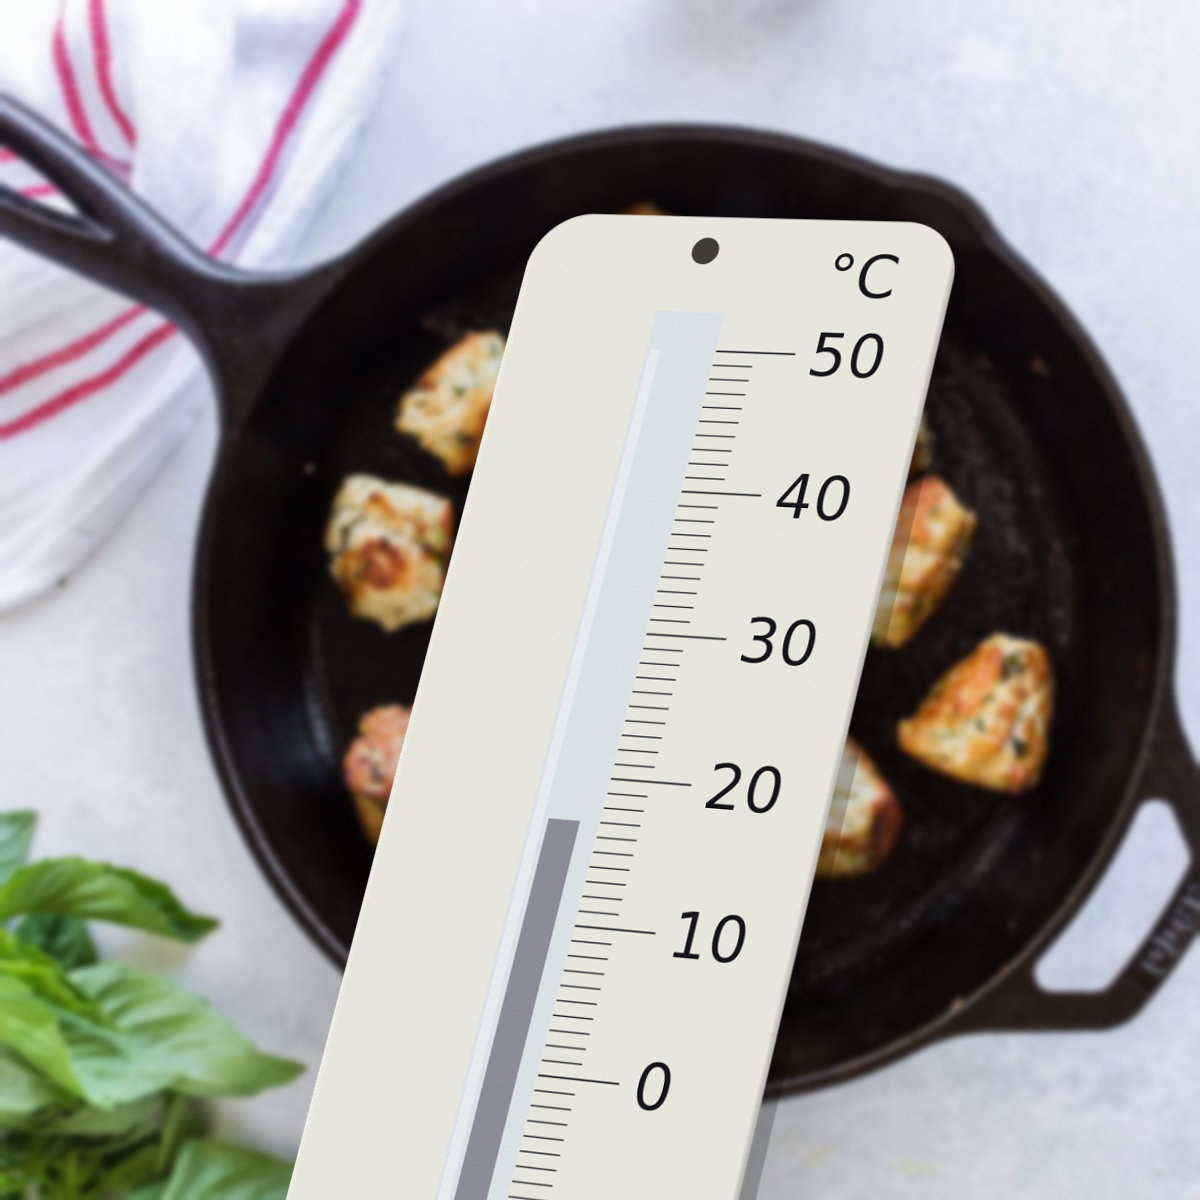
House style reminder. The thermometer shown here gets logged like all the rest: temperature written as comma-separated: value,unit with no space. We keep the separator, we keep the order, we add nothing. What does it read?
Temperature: 17,°C
